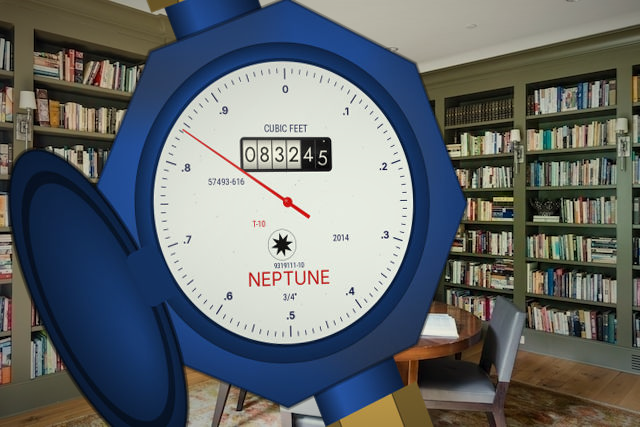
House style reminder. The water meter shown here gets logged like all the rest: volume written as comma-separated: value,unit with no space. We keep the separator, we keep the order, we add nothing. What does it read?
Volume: 83244.84,ft³
